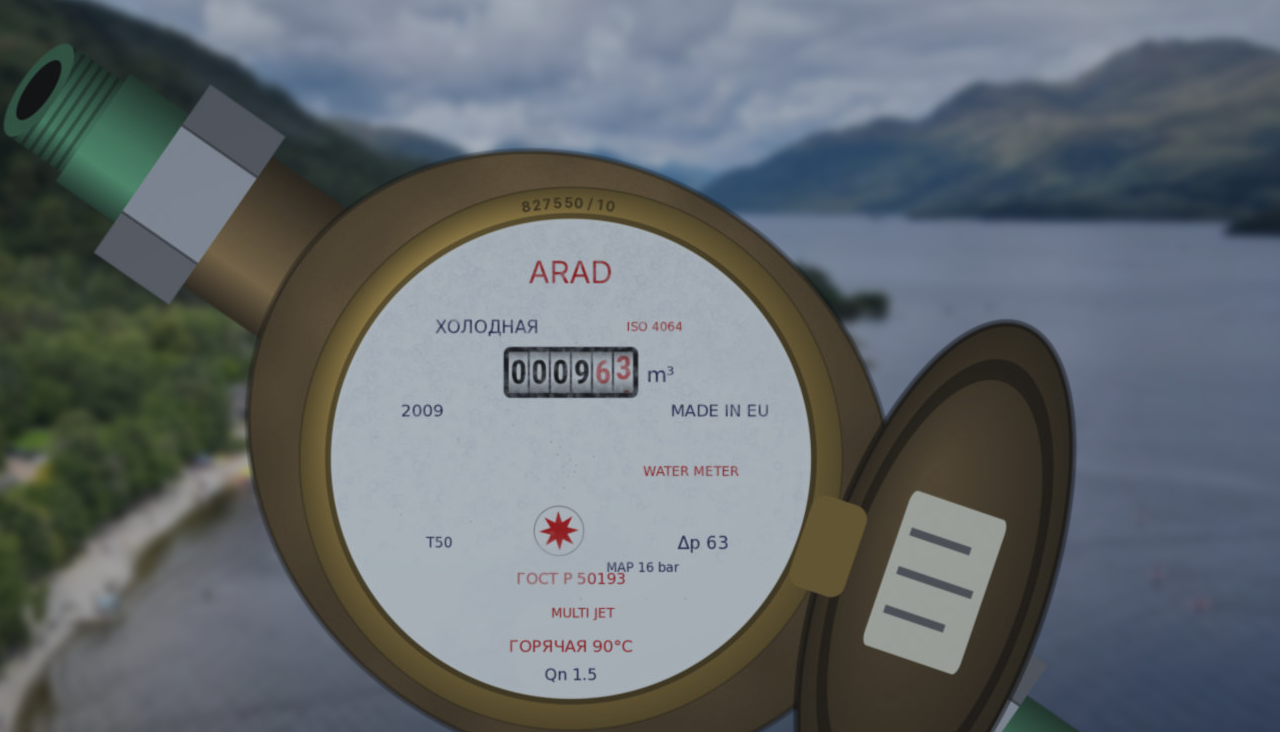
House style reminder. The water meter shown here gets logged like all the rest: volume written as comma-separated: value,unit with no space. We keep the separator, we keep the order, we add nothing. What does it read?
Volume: 9.63,m³
